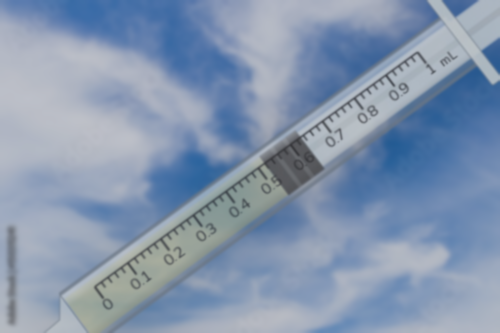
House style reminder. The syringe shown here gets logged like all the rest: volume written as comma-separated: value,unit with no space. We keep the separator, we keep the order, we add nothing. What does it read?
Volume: 0.52,mL
